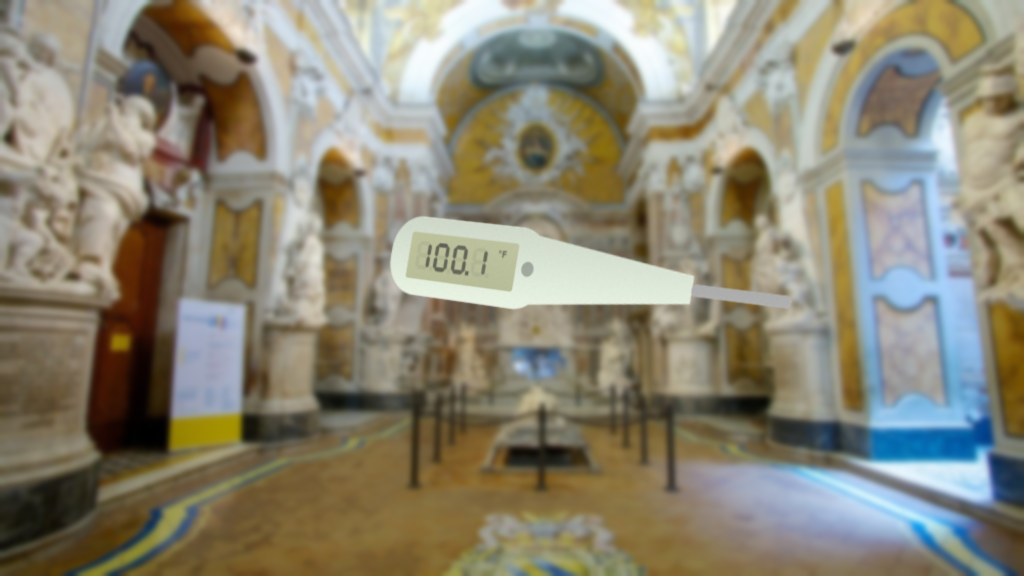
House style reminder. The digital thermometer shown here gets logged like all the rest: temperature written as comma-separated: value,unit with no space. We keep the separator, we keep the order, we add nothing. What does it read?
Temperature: 100.1,°F
